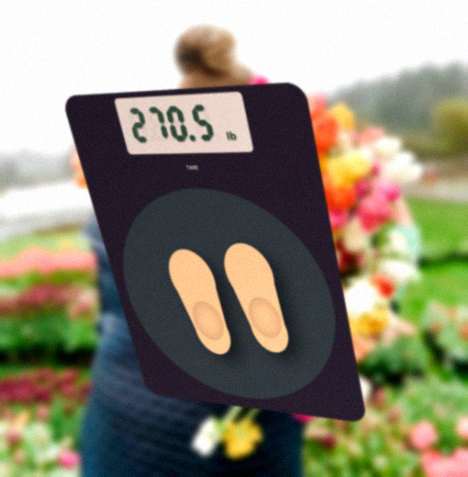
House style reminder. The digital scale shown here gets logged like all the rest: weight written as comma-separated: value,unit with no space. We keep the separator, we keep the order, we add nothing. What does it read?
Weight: 270.5,lb
